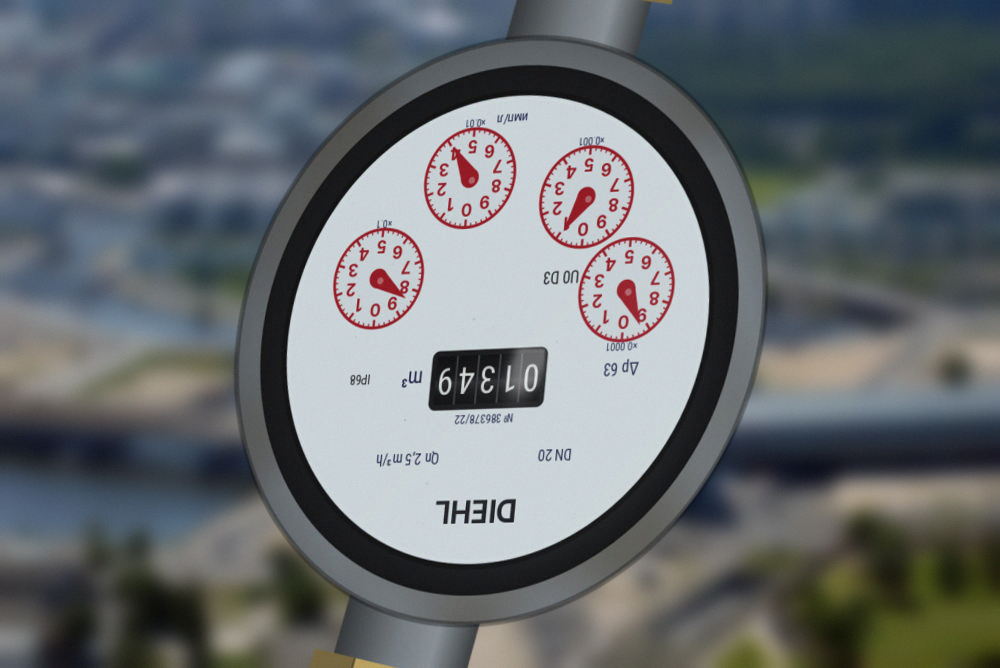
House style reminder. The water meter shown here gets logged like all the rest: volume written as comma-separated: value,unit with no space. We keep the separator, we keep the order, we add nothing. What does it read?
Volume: 1349.8409,m³
